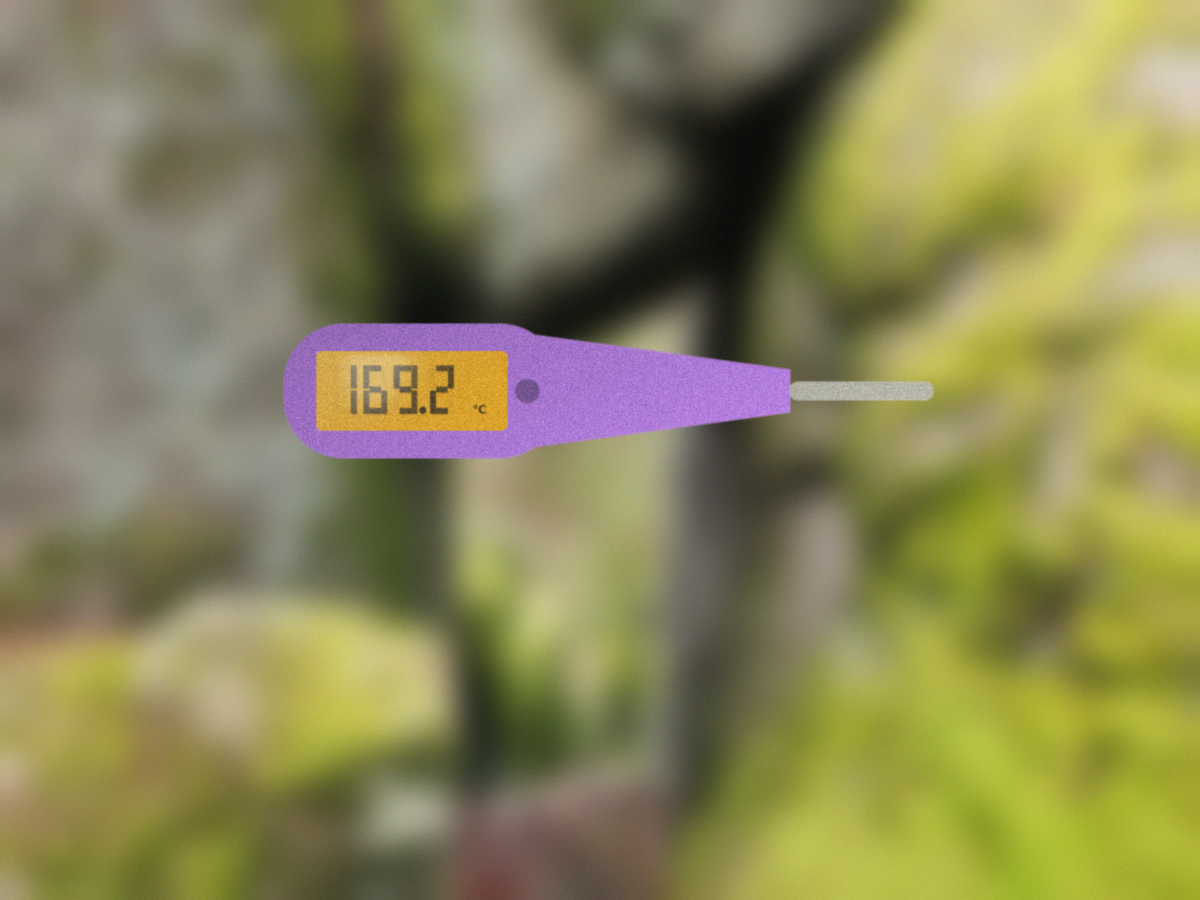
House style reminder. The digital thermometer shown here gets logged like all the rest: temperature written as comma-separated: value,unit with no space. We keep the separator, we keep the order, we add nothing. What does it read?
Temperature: 169.2,°C
